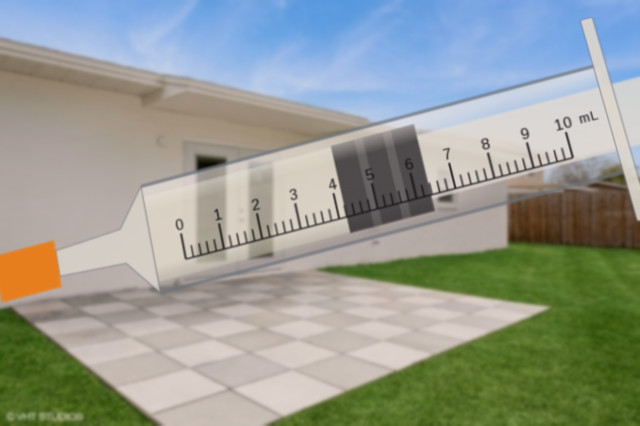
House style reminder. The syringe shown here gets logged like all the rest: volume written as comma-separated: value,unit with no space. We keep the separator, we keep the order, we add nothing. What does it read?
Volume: 4.2,mL
